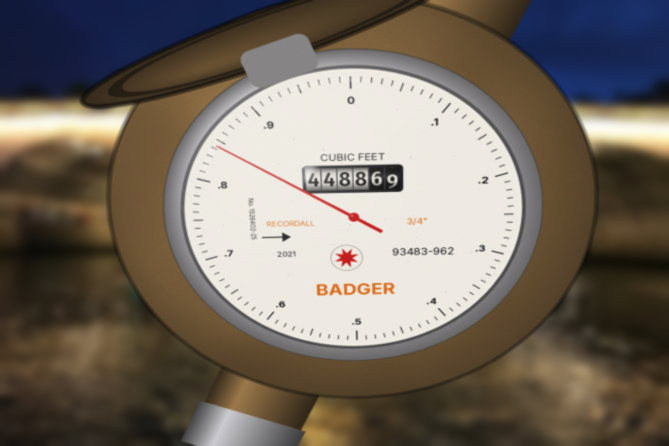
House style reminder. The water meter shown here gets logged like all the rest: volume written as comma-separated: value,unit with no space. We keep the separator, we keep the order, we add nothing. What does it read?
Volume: 448868.84,ft³
